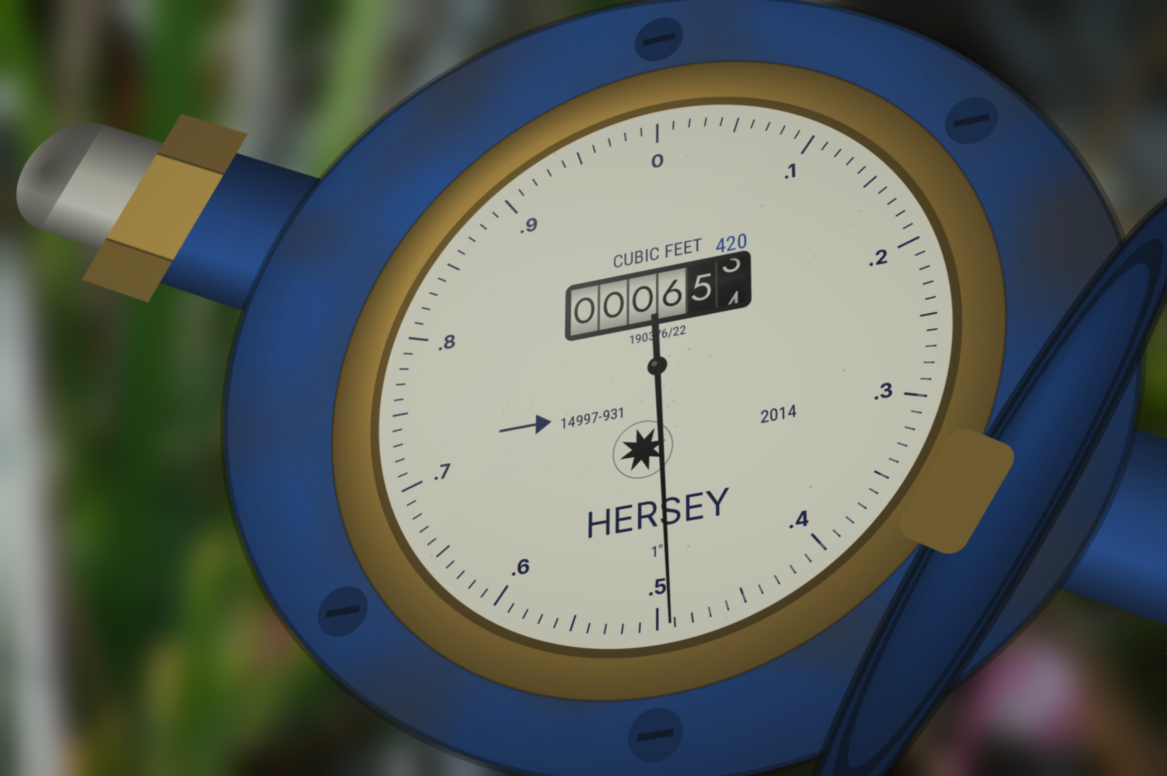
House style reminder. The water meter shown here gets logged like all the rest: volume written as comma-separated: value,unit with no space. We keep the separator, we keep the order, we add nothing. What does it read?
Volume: 653.49,ft³
